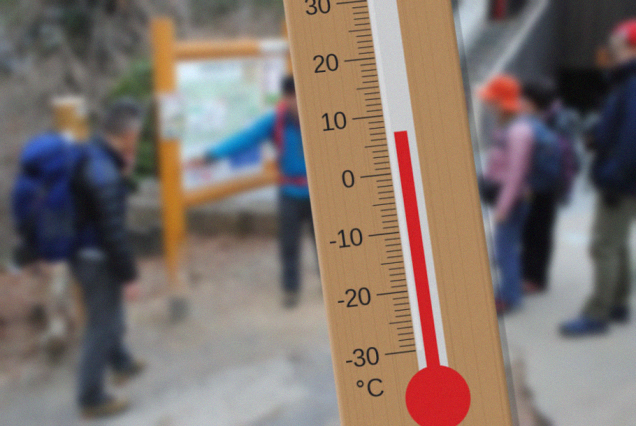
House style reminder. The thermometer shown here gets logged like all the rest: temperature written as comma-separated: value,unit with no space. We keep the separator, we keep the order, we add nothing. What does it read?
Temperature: 7,°C
